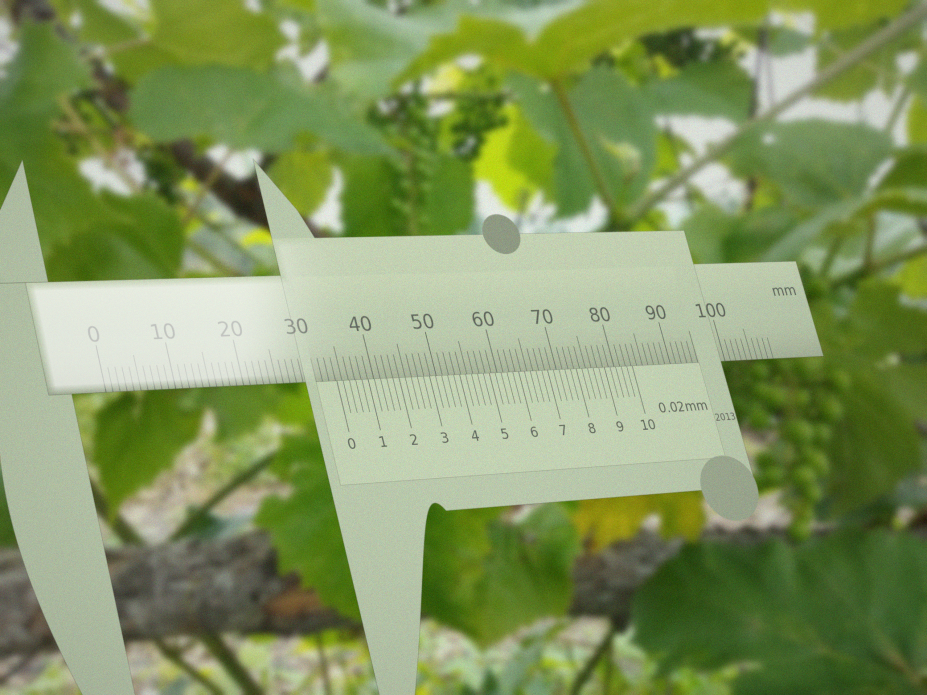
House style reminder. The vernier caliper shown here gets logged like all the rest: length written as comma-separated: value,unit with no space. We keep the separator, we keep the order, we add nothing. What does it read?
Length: 34.2,mm
